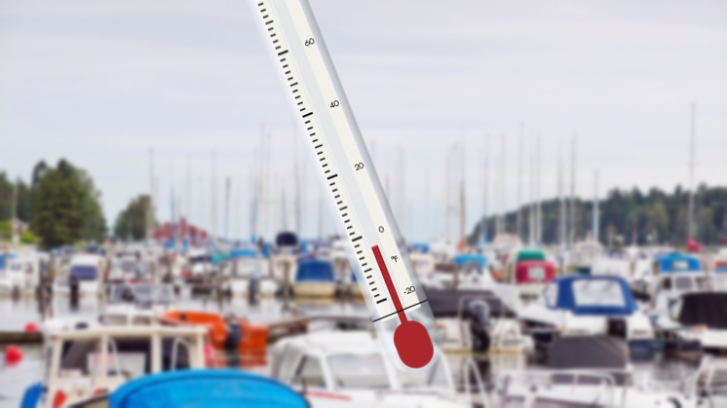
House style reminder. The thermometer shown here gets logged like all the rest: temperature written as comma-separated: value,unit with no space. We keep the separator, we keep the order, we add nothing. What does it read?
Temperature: -4,°F
